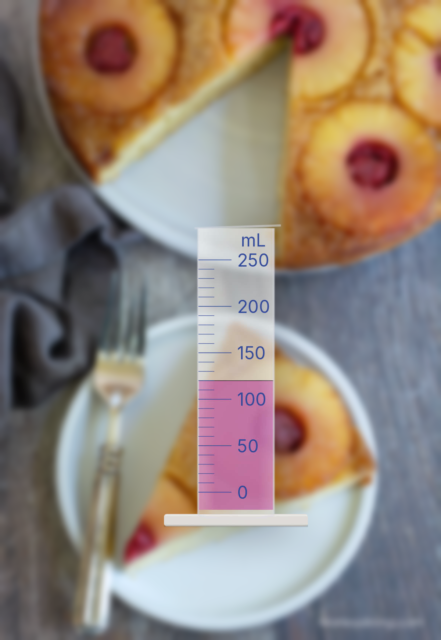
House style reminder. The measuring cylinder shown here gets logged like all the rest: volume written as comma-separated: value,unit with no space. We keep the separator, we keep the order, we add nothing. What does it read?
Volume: 120,mL
